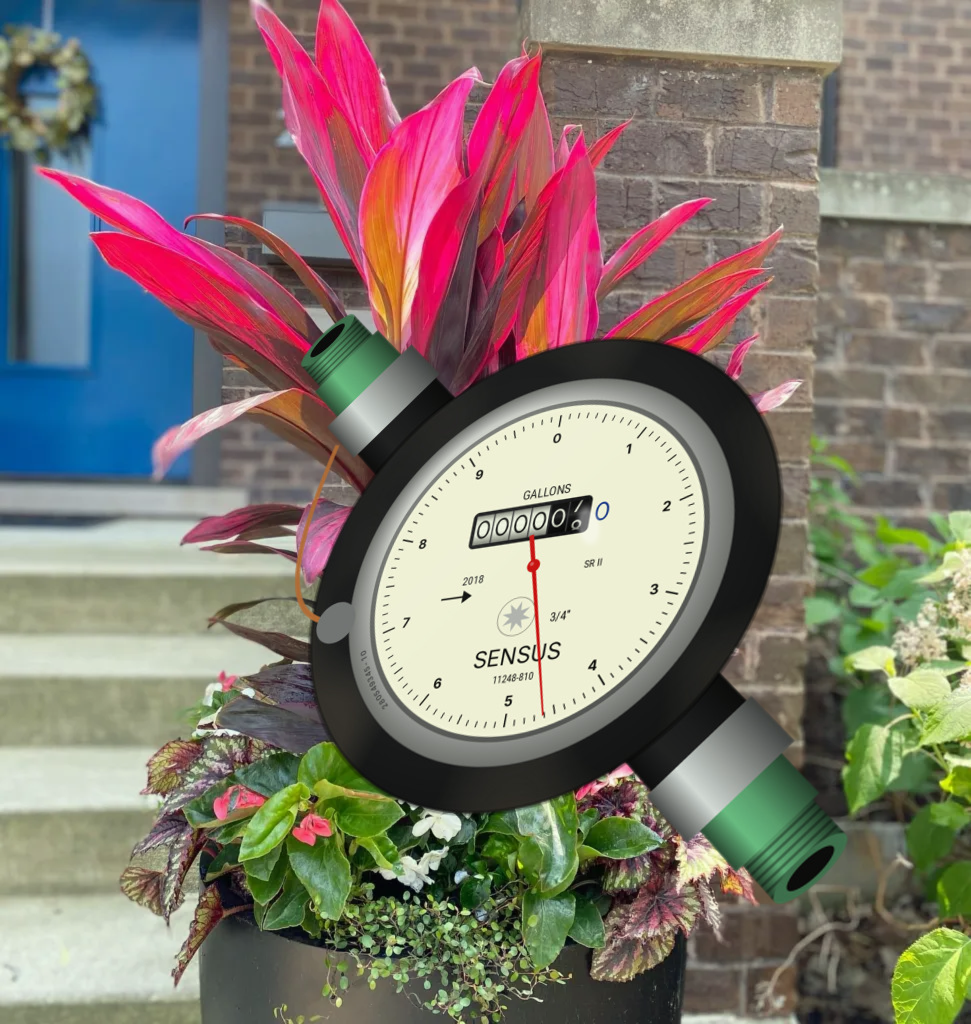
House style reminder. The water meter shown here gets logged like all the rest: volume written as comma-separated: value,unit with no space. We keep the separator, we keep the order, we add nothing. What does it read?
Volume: 74.6,gal
